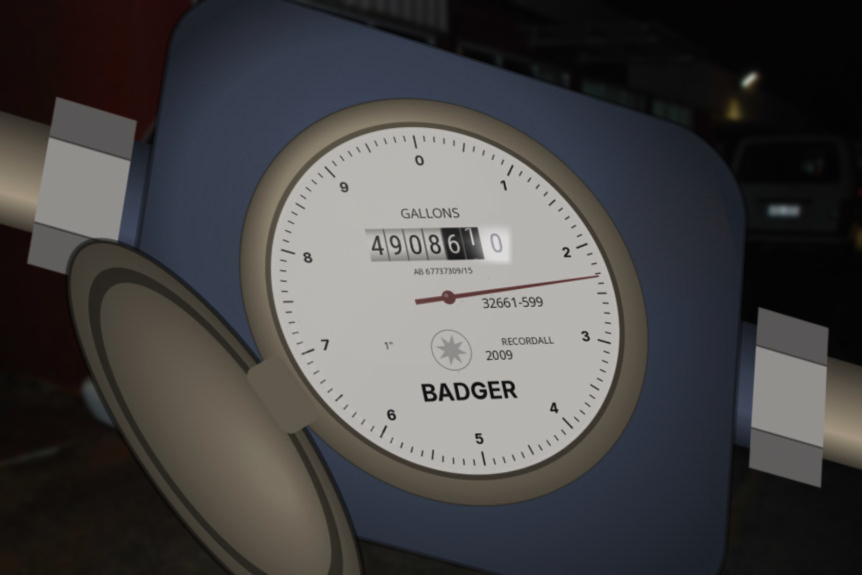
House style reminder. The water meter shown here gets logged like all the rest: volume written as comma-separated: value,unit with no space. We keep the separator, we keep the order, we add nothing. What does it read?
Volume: 4908612.3,gal
